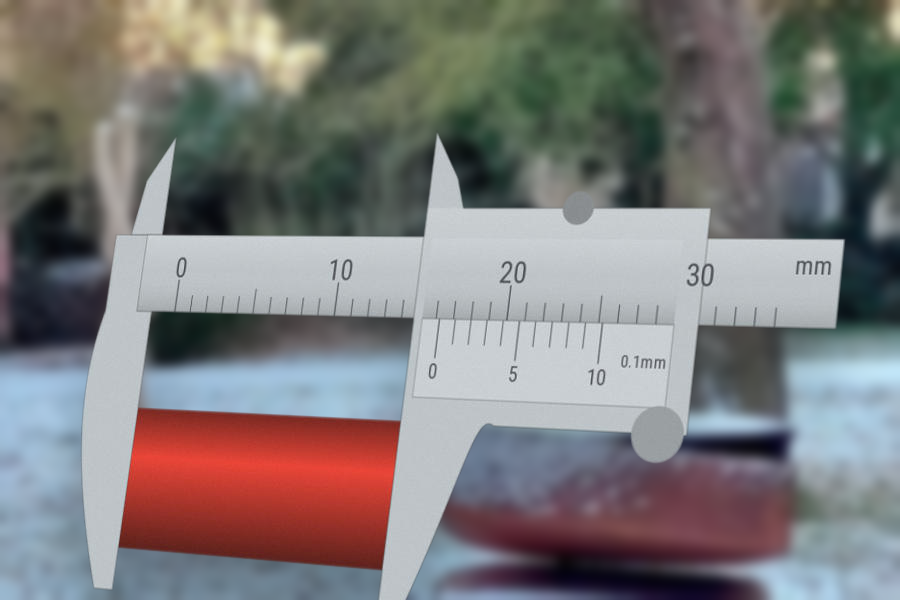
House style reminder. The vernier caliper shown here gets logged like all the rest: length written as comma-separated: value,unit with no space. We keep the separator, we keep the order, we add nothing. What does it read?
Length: 16.2,mm
